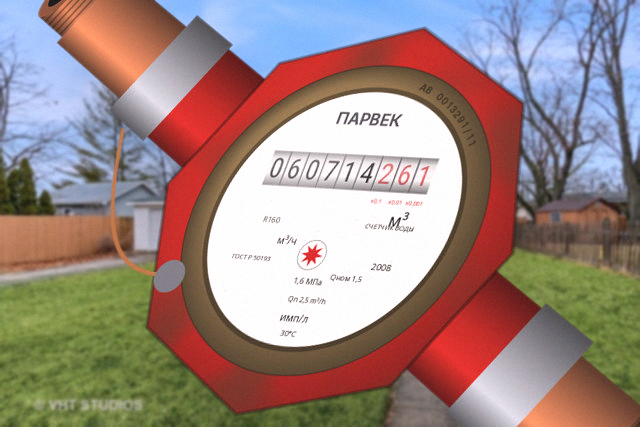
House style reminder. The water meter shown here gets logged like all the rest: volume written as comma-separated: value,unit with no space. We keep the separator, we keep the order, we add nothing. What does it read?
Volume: 60714.261,m³
